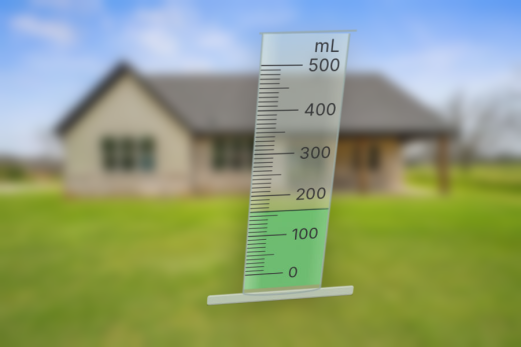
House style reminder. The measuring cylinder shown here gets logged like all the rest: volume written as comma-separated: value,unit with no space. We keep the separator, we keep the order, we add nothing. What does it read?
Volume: 160,mL
